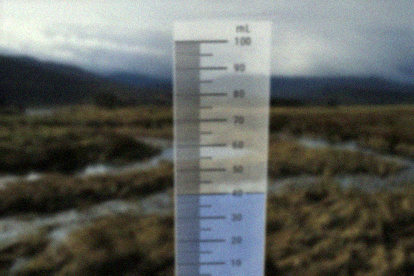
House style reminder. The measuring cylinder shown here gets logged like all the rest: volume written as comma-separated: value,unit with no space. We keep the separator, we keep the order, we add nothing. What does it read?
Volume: 40,mL
